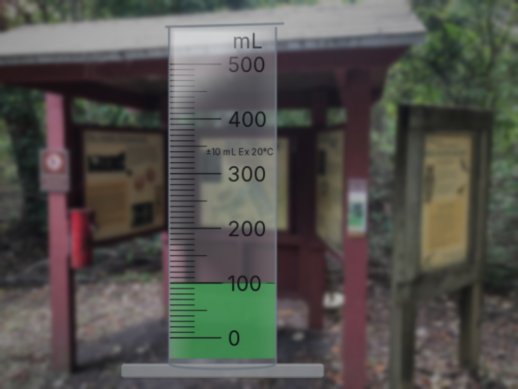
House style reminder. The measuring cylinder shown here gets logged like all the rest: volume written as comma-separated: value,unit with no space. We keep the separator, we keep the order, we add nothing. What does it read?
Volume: 100,mL
